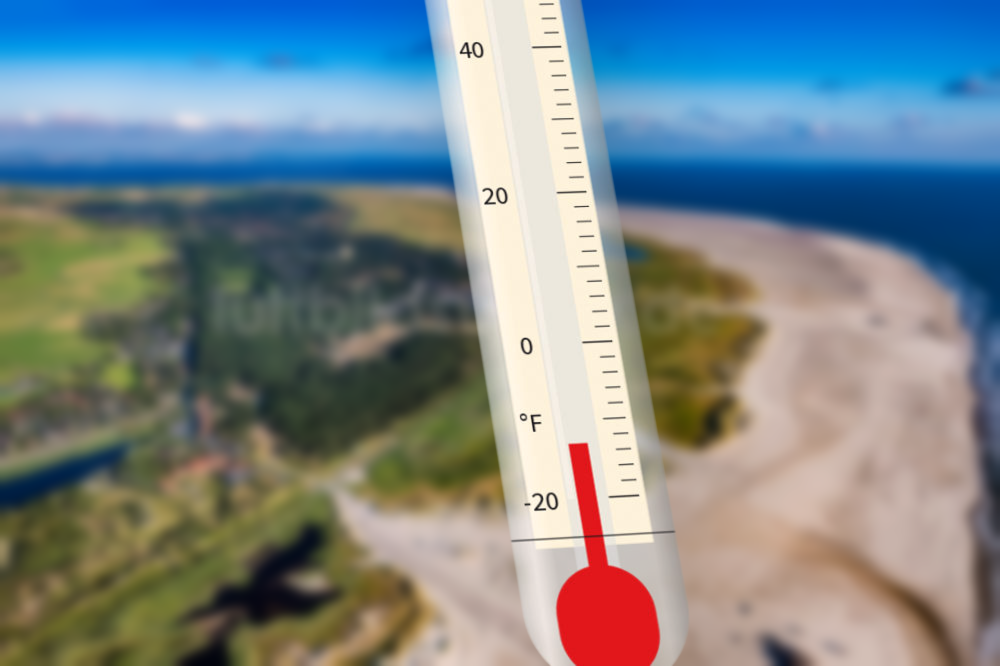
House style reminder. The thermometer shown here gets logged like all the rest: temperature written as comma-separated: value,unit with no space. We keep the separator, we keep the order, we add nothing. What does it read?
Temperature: -13,°F
